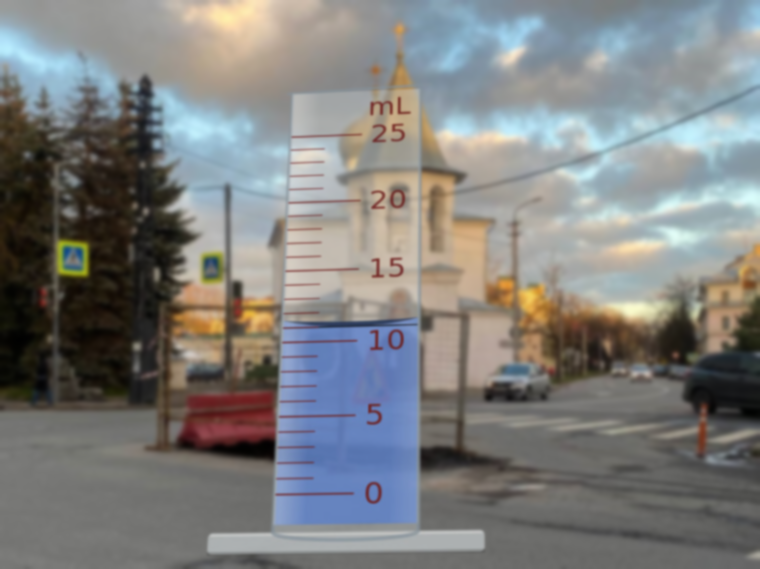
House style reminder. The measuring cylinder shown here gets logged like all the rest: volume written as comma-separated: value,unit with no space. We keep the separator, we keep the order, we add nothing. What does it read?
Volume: 11,mL
